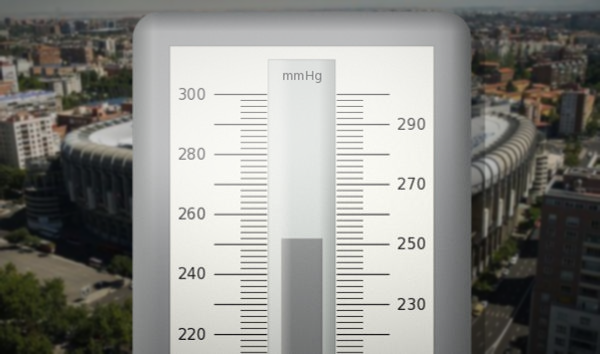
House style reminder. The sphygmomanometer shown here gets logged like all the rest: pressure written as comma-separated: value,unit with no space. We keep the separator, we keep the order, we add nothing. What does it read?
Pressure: 252,mmHg
